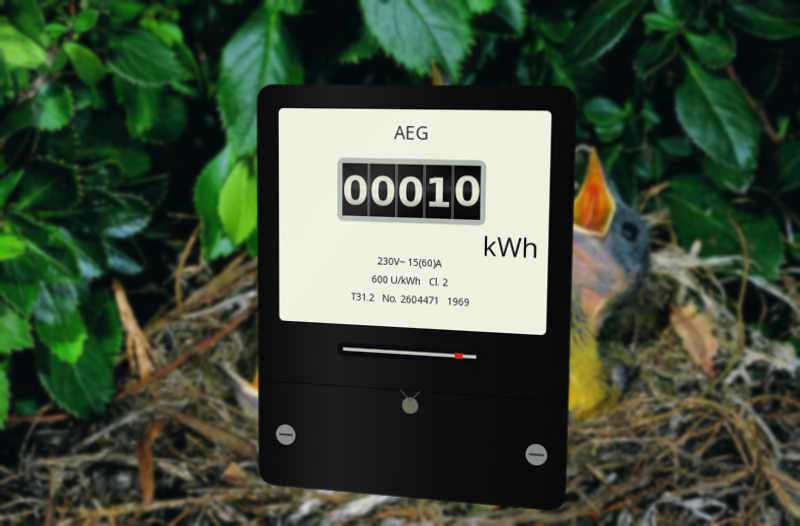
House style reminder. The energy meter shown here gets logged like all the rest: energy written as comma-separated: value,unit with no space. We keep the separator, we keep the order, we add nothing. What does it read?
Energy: 10,kWh
